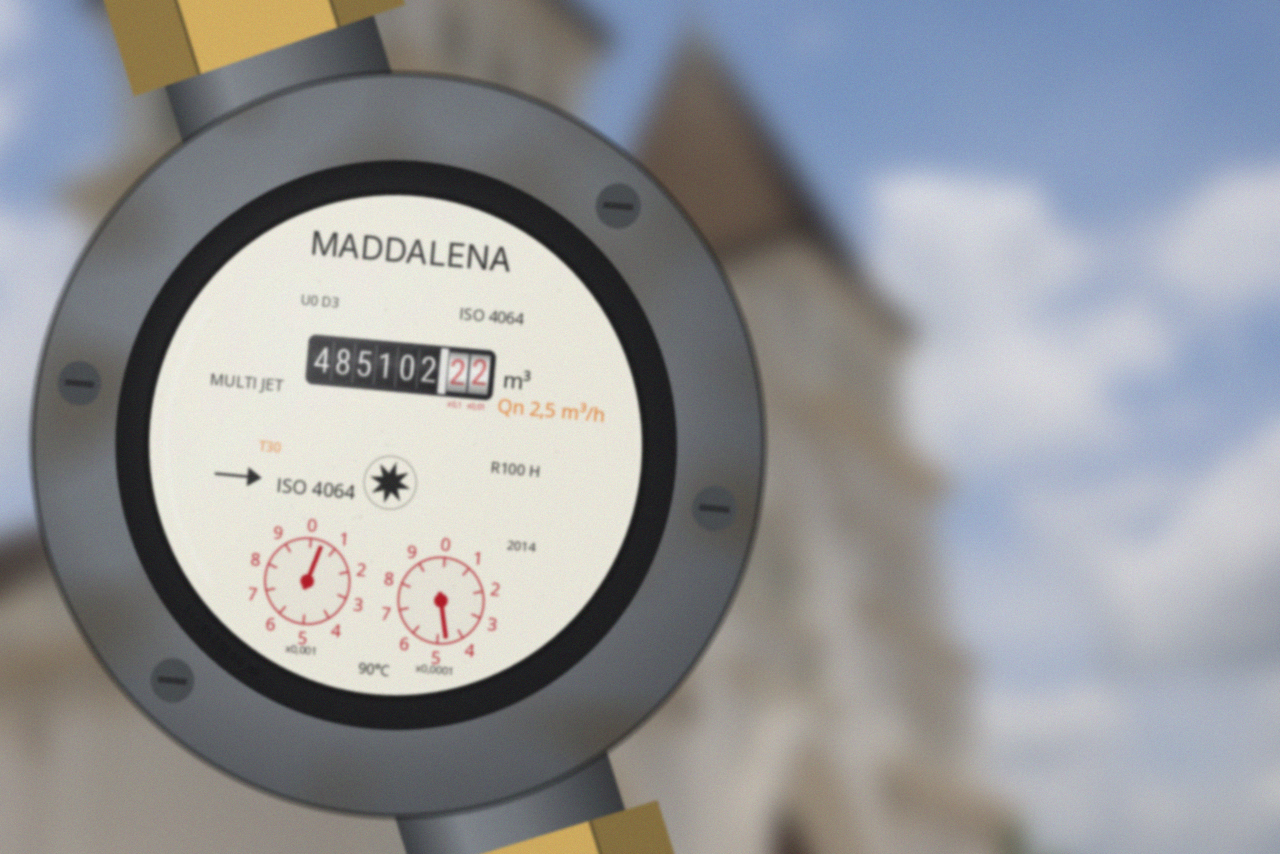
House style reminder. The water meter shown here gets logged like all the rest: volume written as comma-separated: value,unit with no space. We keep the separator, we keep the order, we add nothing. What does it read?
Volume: 485102.2204,m³
